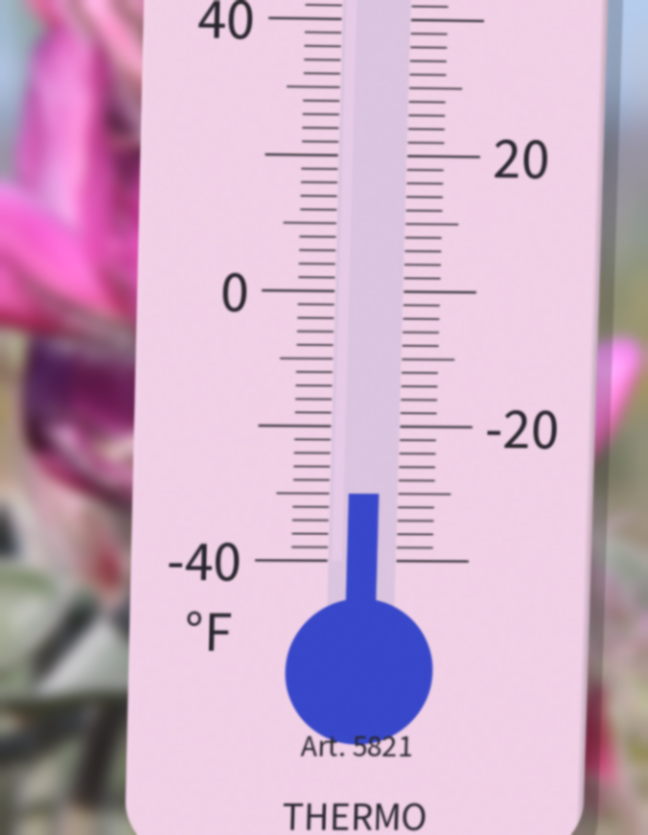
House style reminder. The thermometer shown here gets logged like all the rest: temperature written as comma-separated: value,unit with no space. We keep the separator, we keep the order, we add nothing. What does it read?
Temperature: -30,°F
